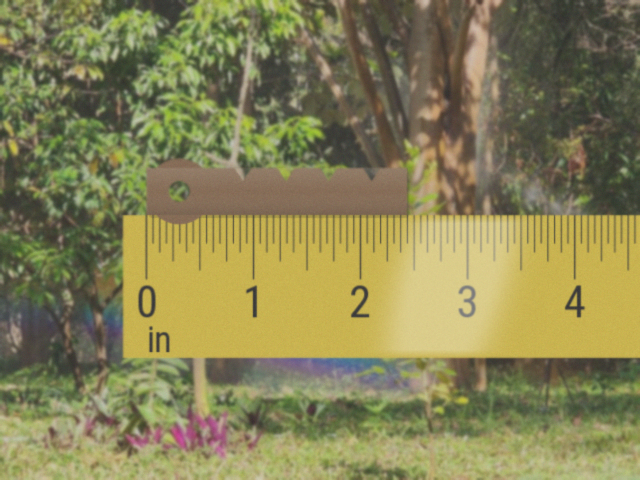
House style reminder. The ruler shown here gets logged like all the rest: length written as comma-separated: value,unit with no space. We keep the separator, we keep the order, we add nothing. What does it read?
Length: 2.4375,in
